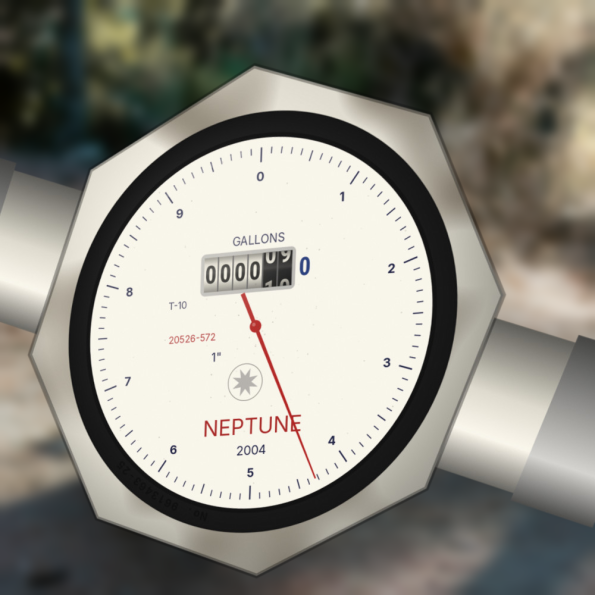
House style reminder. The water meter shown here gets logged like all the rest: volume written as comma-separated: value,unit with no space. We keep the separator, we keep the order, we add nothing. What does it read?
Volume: 94.3,gal
